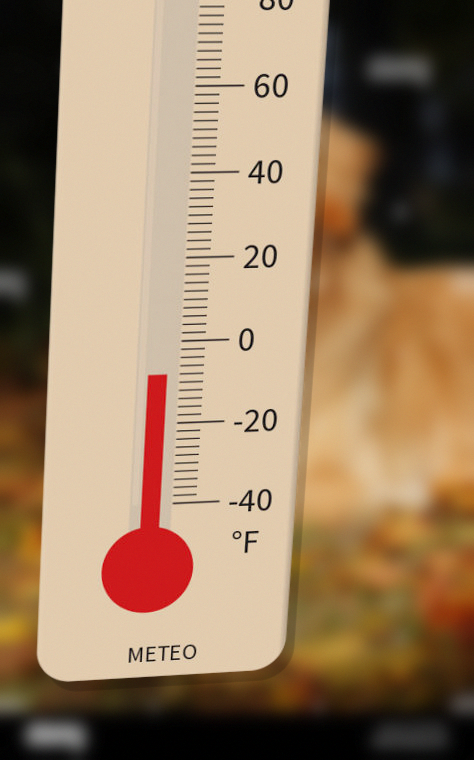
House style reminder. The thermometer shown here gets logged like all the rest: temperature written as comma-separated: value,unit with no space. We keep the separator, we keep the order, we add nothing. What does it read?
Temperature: -8,°F
